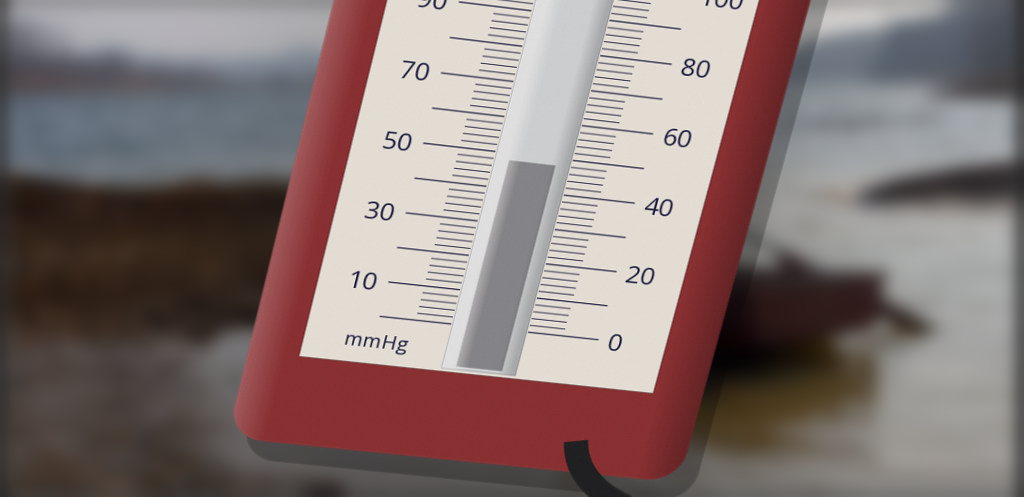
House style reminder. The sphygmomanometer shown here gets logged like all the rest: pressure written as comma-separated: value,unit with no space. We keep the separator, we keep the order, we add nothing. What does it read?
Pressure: 48,mmHg
